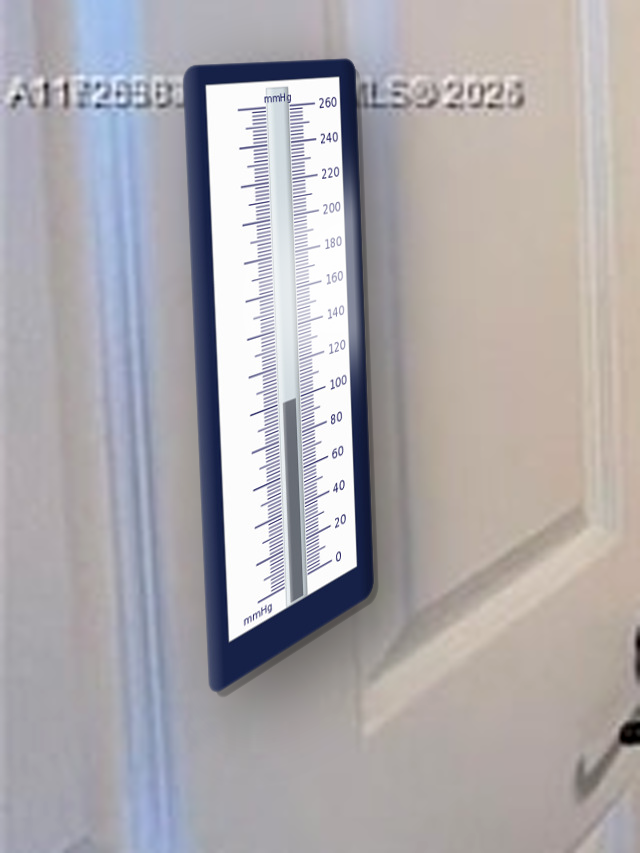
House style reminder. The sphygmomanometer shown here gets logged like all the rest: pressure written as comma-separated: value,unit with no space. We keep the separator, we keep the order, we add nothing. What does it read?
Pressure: 100,mmHg
